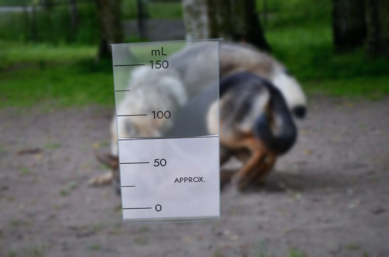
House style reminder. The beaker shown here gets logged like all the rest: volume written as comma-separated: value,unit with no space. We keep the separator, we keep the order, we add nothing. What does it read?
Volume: 75,mL
